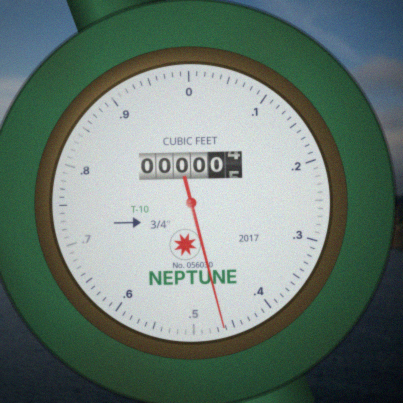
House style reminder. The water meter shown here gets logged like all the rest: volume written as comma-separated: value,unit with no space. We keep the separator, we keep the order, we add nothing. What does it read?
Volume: 4.46,ft³
